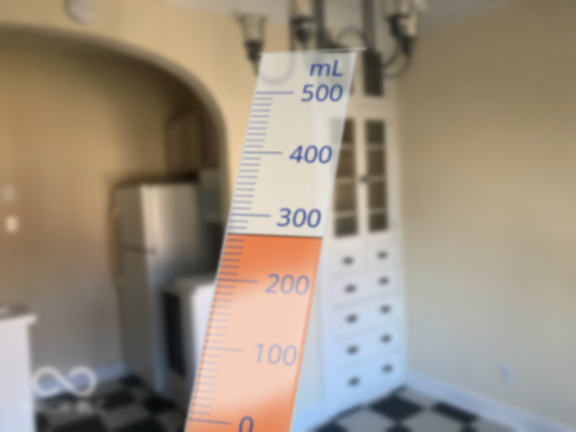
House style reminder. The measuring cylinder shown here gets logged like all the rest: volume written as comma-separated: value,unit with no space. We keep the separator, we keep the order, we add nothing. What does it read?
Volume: 270,mL
